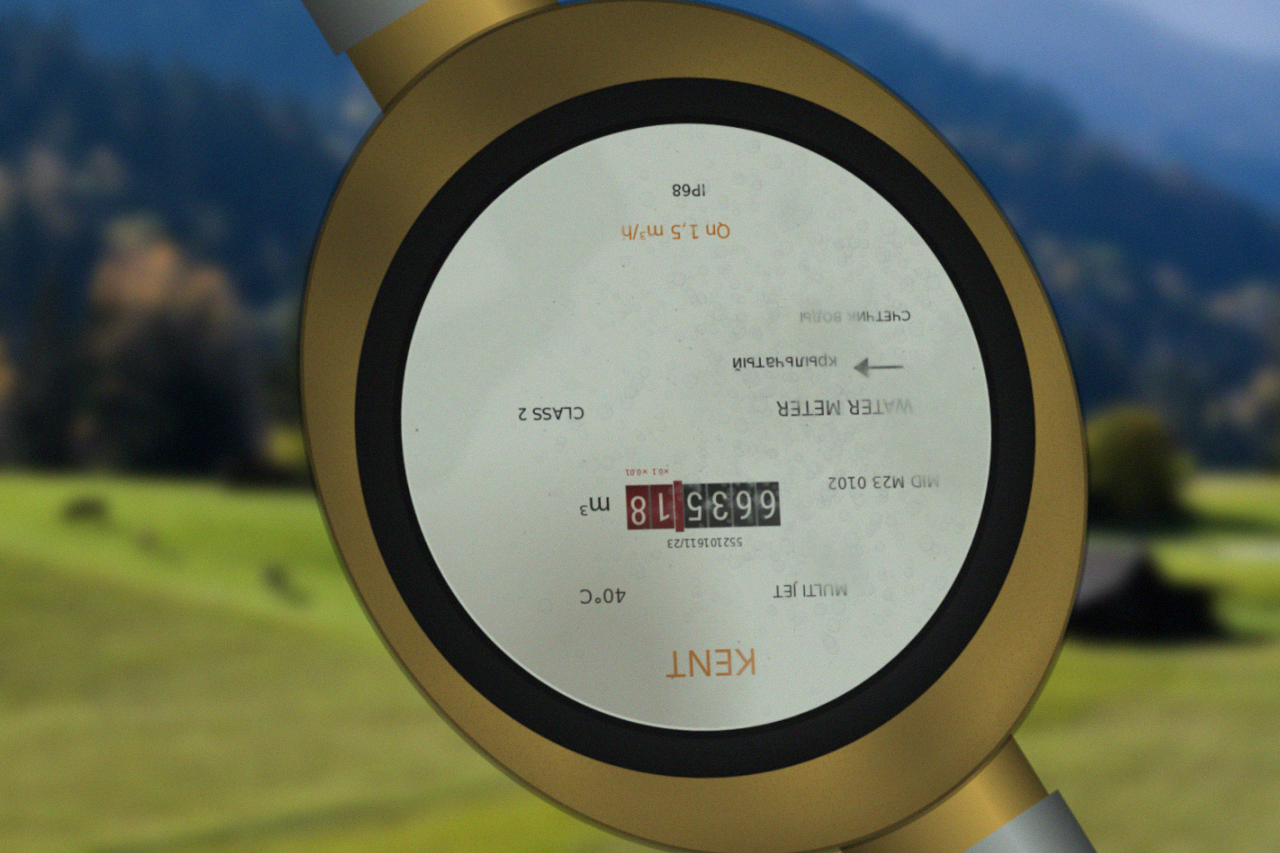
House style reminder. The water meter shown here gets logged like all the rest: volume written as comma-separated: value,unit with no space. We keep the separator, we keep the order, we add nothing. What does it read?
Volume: 6635.18,m³
